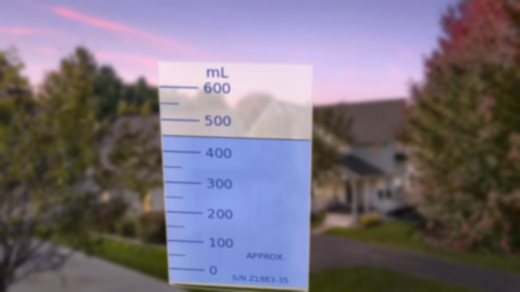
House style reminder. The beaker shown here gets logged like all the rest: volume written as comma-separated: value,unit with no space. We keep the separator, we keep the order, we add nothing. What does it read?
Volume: 450,mL
